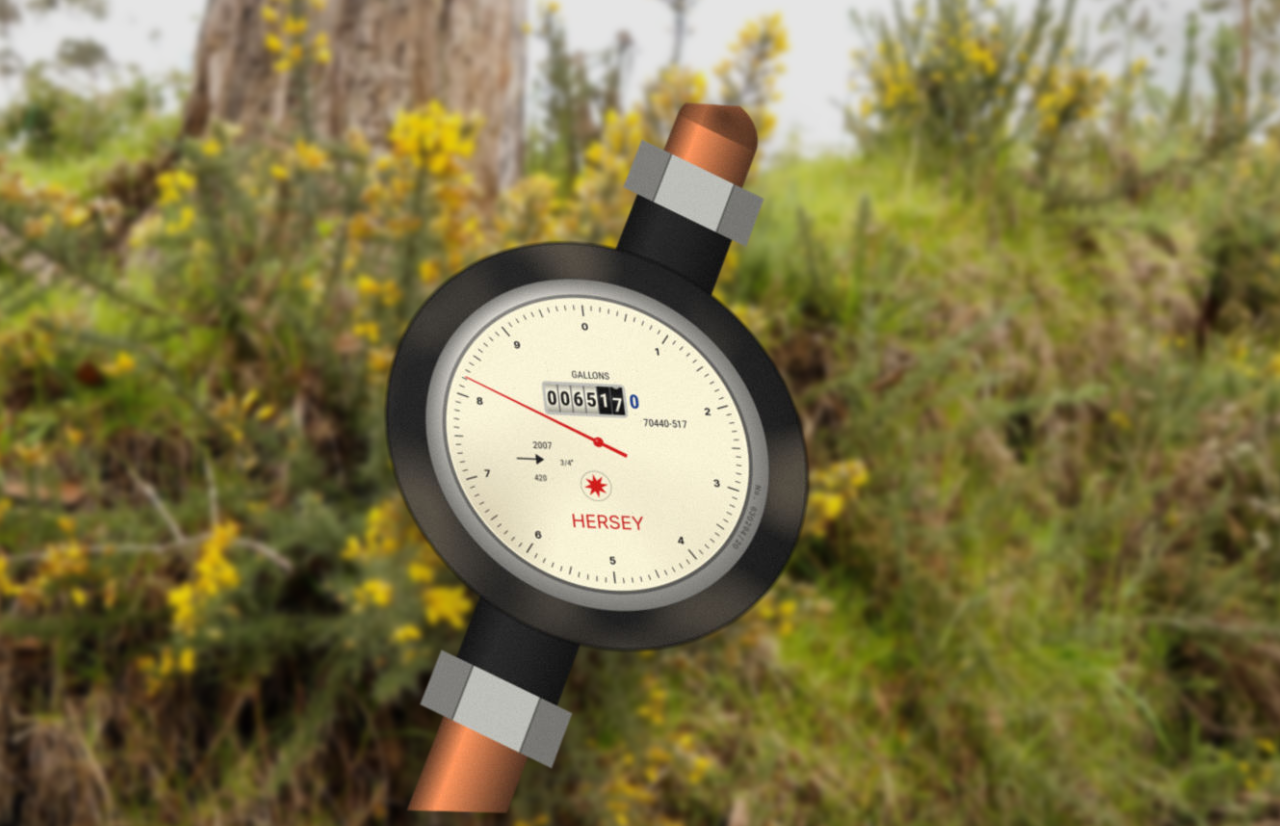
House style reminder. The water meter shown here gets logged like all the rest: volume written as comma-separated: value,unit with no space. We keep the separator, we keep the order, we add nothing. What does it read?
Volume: 65168.2,gal
